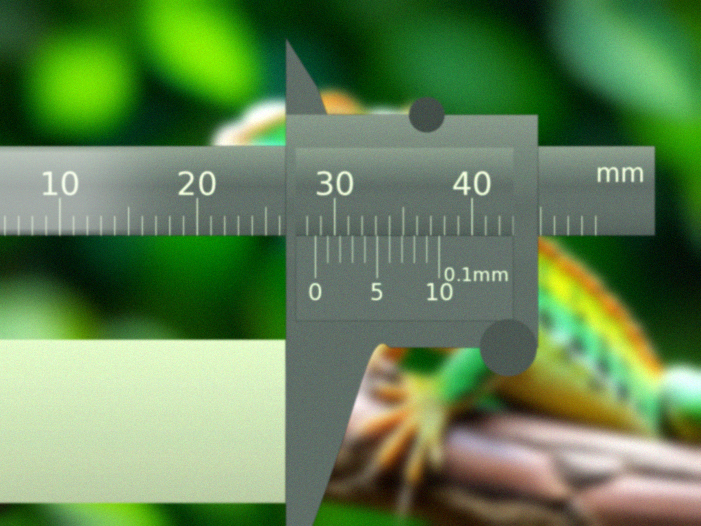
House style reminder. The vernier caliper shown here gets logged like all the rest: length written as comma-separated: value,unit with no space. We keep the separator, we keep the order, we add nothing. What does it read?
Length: 28.6,mm
